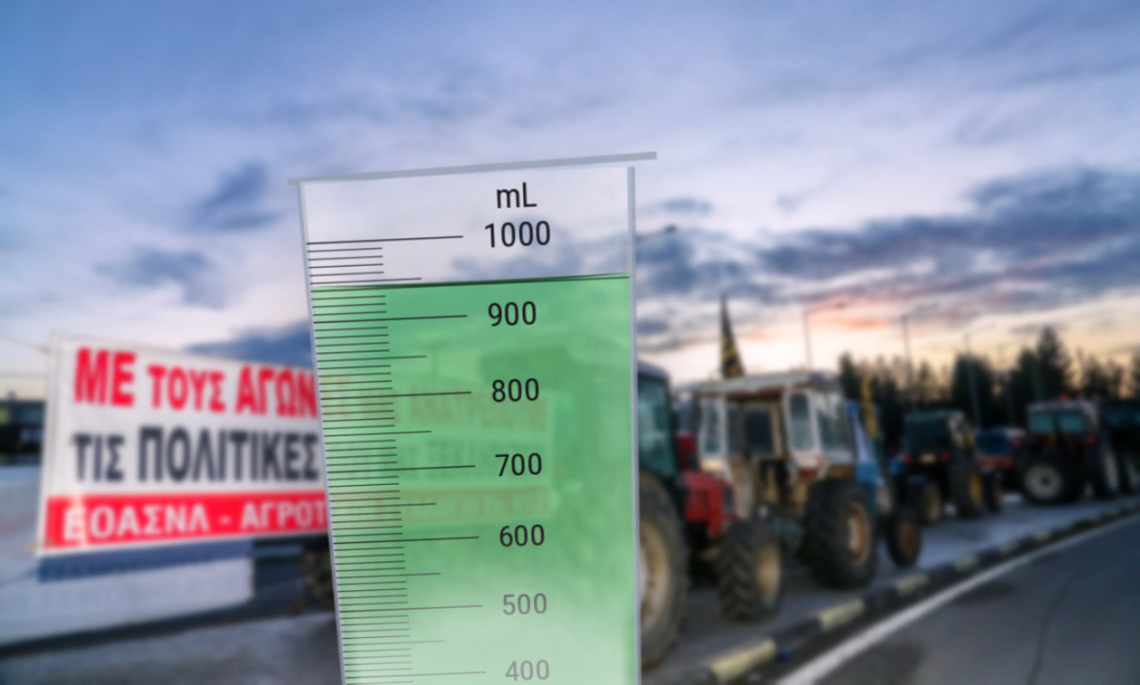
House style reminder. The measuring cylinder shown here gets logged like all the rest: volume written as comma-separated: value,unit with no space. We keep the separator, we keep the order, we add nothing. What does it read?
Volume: 940,mL
